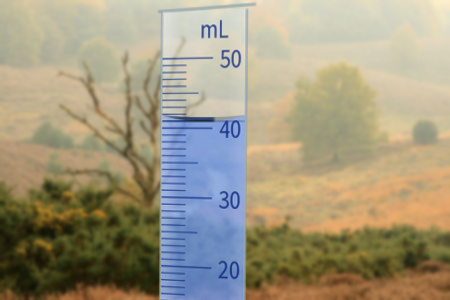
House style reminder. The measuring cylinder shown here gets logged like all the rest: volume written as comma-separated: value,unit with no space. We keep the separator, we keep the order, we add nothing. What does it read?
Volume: 41,mL
